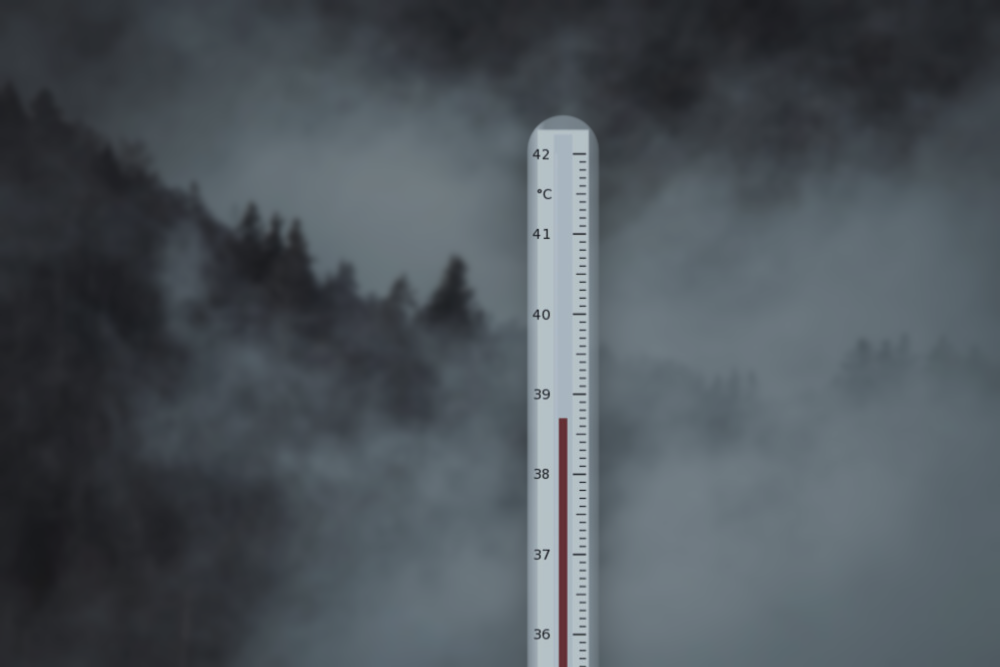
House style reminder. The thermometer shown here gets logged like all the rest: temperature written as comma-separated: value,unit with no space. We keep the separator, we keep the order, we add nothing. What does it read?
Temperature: 38.7,°C
